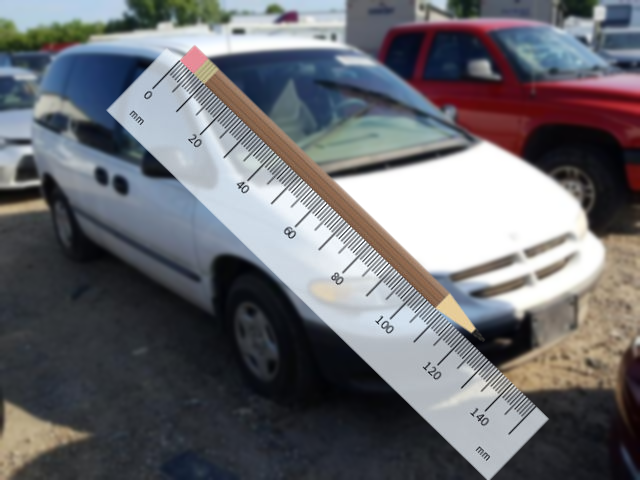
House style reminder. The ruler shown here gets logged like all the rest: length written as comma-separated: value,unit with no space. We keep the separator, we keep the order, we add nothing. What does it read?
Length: 125,mm
